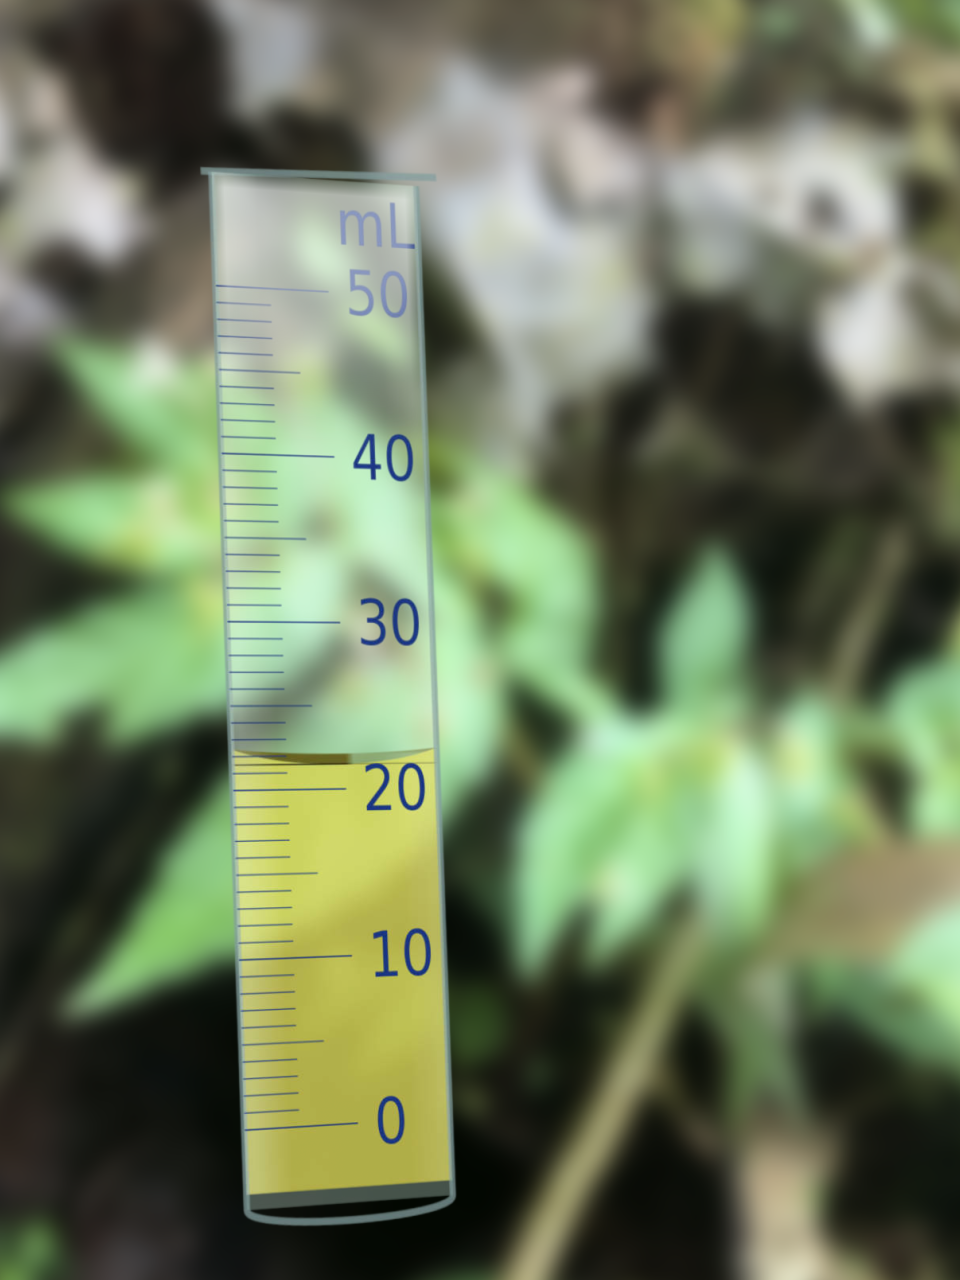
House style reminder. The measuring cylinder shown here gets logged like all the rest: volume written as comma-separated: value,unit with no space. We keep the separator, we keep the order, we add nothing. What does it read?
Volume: 21.5,mL
